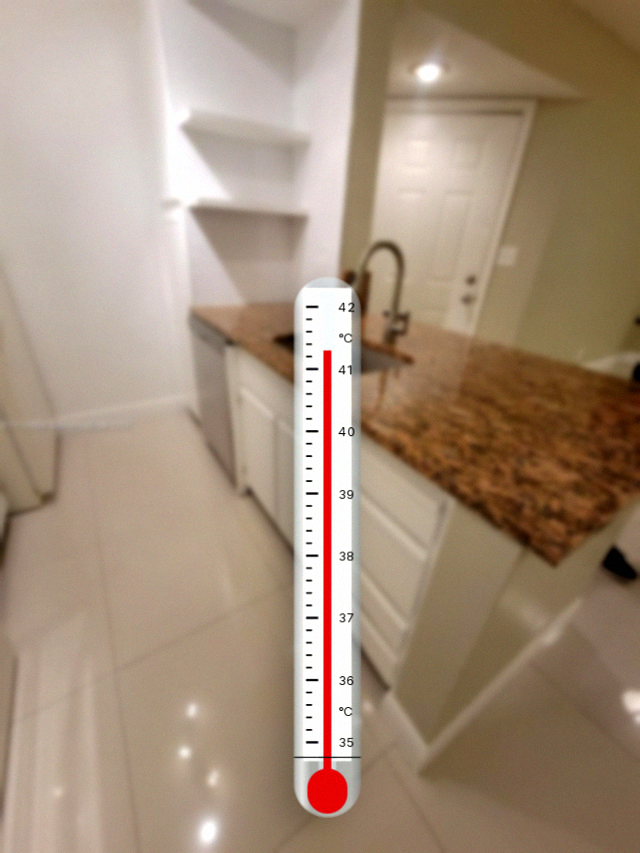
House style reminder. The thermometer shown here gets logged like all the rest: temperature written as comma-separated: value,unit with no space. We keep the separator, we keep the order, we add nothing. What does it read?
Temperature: 41.3,°C
